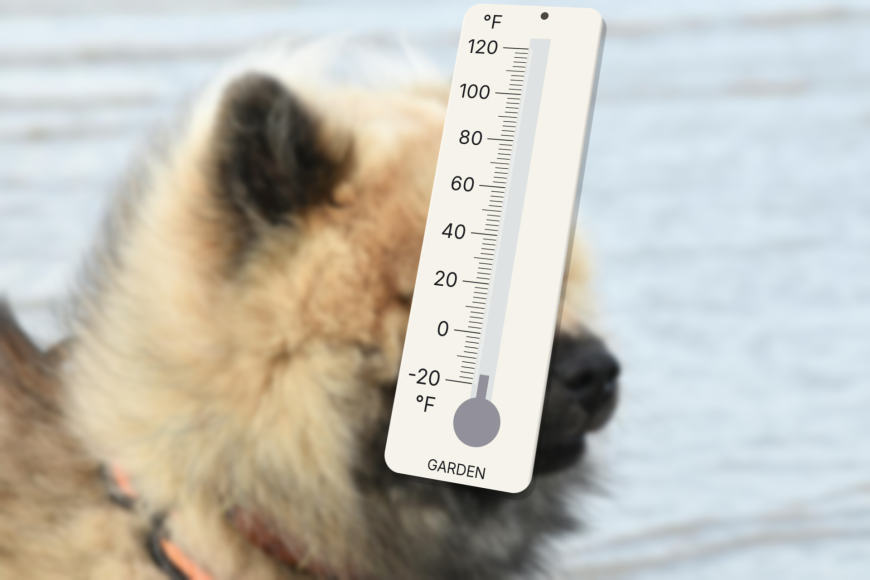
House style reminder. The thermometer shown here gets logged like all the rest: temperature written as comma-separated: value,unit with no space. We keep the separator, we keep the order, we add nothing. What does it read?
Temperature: -16,°F
